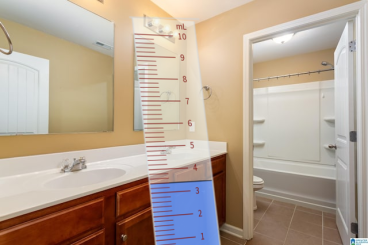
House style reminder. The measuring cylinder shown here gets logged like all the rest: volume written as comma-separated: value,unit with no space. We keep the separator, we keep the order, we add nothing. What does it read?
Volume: 3.4,mL
